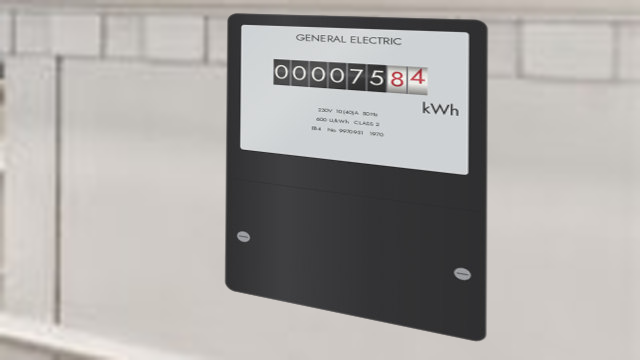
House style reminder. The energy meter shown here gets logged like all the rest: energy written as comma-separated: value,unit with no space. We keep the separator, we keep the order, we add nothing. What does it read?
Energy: 75.84,kWh
